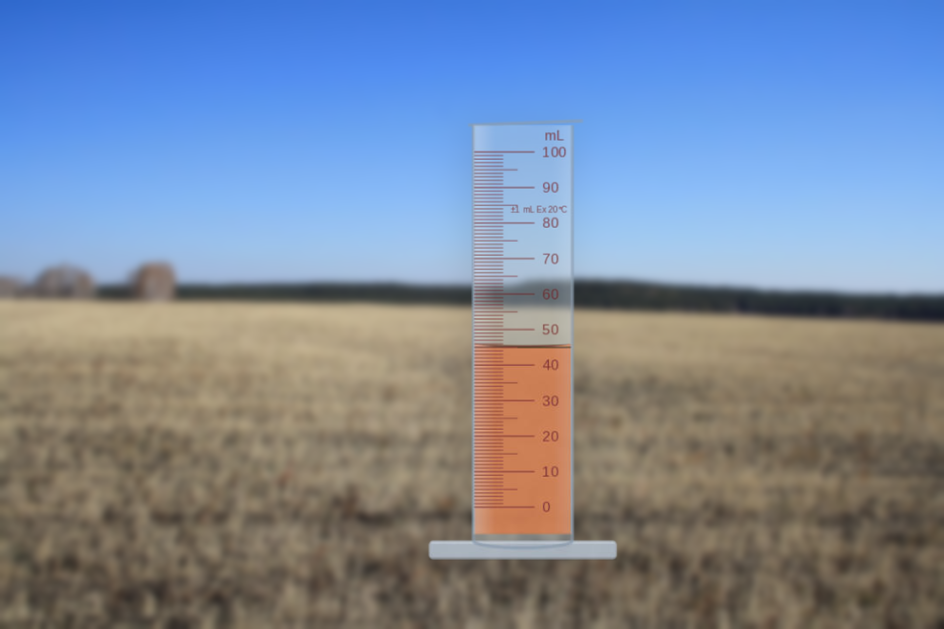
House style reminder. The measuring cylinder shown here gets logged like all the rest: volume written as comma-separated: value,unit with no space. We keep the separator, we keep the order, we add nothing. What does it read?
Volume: 45,mL
